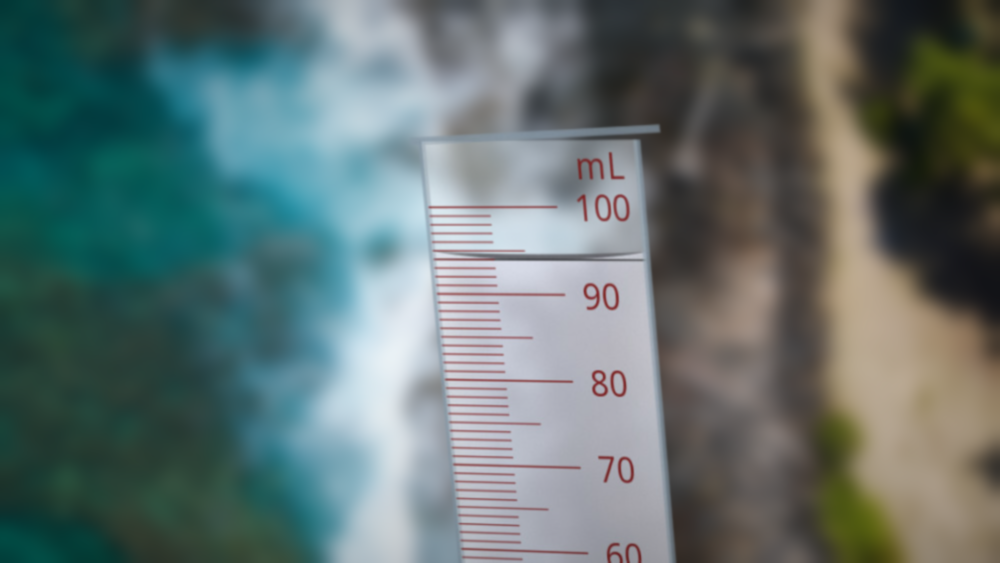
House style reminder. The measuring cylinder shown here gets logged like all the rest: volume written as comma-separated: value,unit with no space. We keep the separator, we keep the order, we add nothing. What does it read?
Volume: 94,mL
